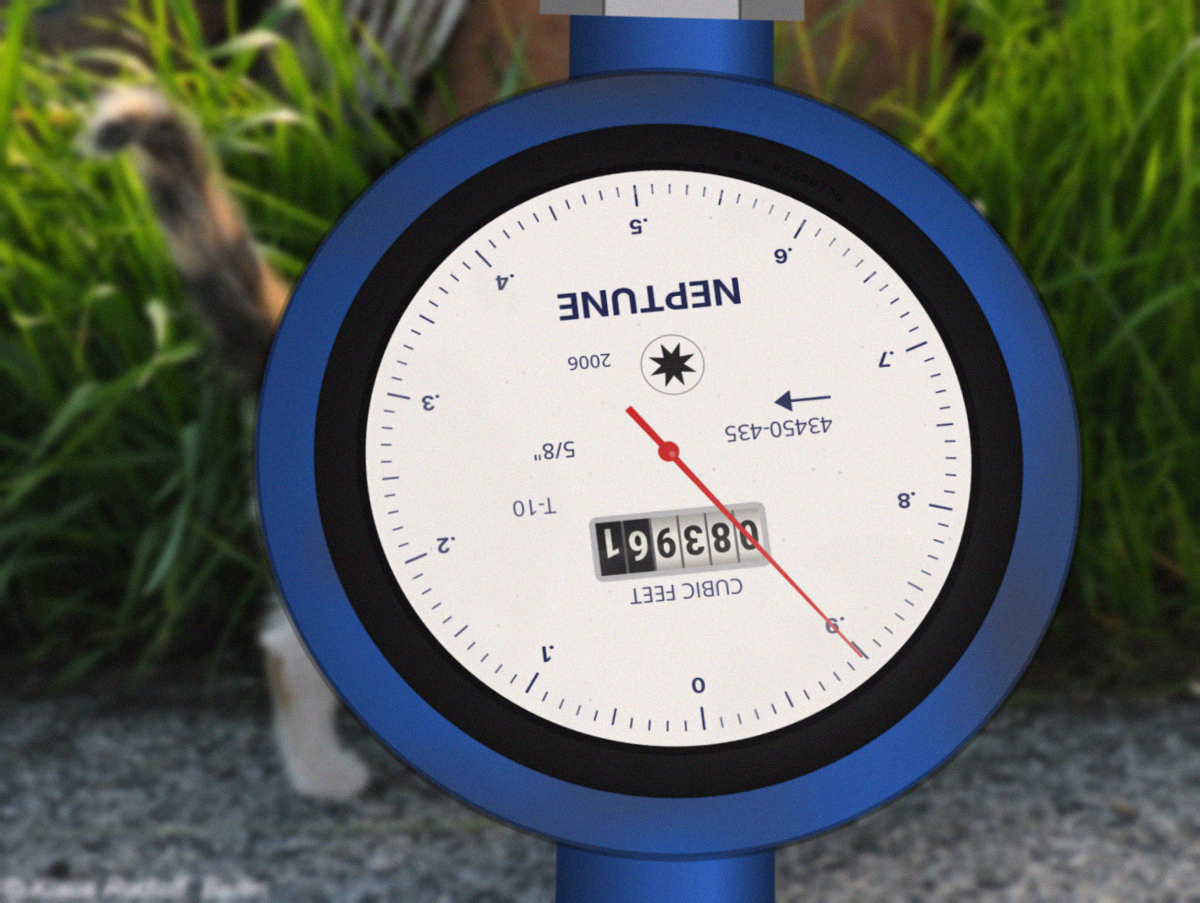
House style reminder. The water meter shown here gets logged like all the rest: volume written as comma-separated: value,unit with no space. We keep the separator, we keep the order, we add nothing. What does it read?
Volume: 83960.90,ft³
